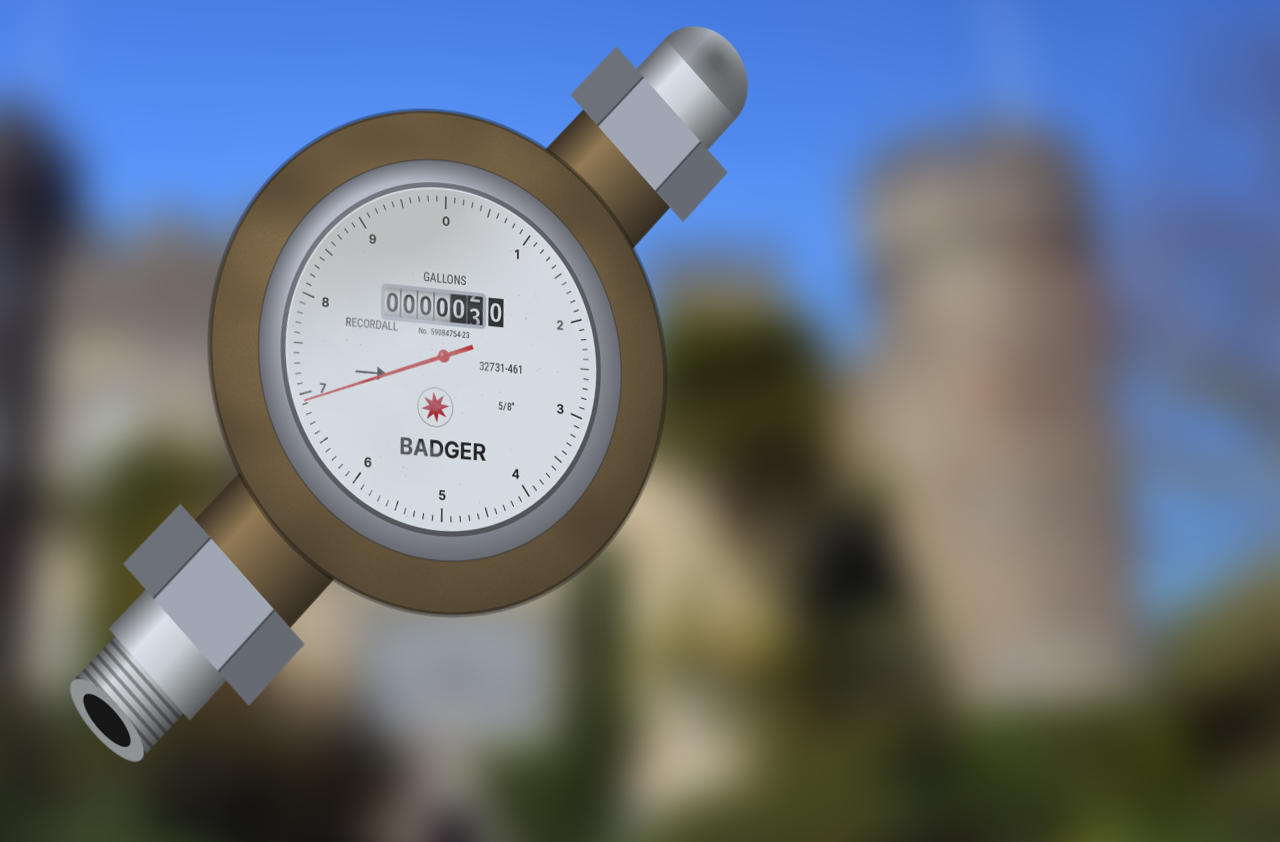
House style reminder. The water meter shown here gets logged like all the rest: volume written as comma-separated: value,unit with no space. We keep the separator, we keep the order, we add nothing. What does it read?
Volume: 26.9,gal
